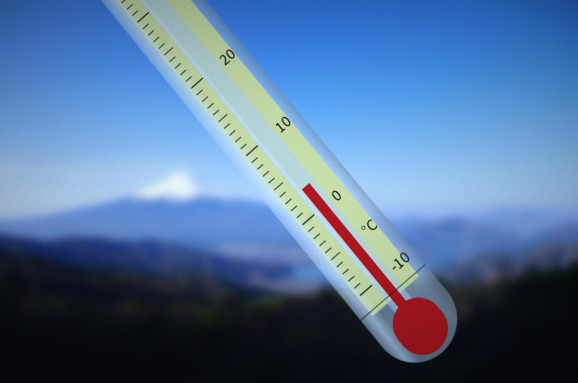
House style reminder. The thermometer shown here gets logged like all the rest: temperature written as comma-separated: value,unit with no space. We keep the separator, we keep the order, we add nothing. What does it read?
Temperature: 3,°C
